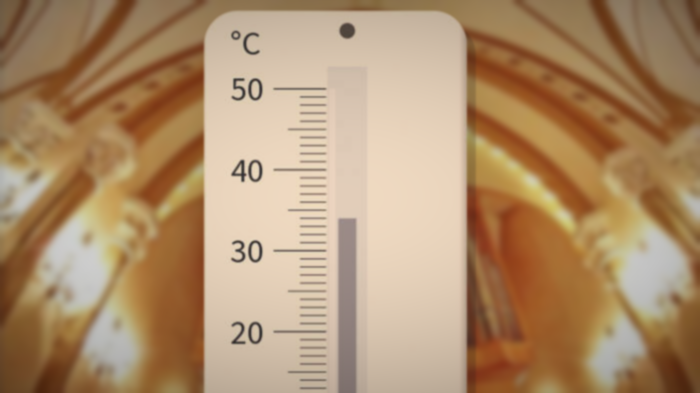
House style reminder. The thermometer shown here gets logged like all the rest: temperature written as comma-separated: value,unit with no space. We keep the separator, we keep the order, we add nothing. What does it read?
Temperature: 34,°C
